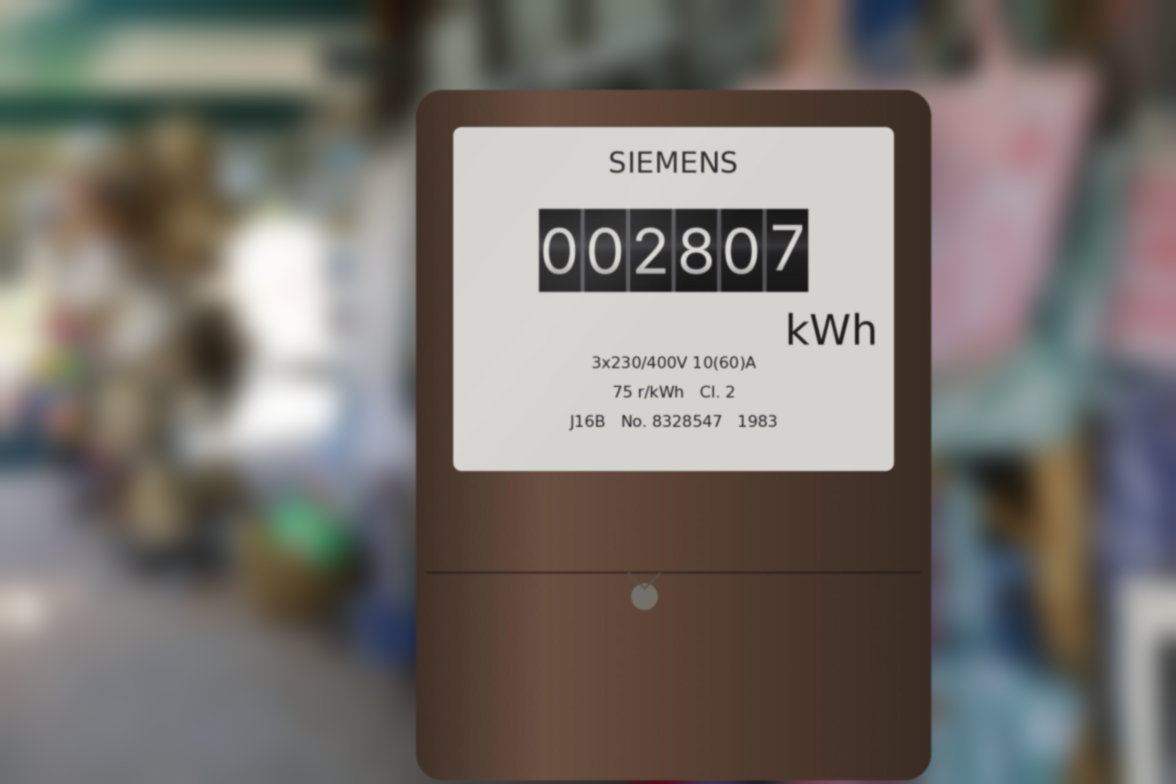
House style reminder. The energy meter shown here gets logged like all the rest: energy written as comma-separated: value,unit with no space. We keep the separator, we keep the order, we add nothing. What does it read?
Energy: 2807,kWh
